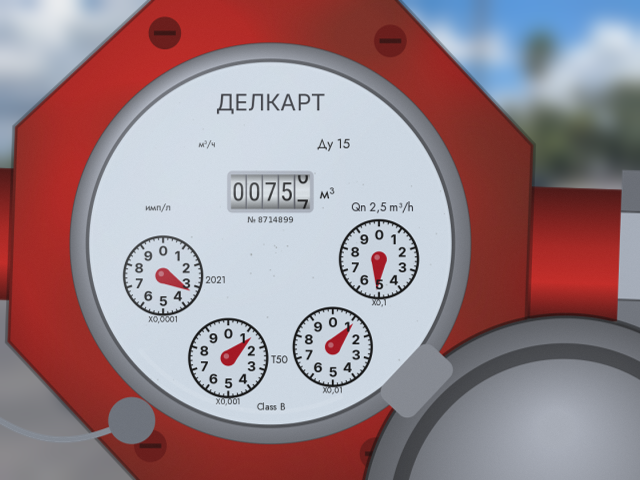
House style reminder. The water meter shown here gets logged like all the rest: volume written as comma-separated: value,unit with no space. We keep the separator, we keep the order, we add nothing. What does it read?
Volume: 756.5113,m³
